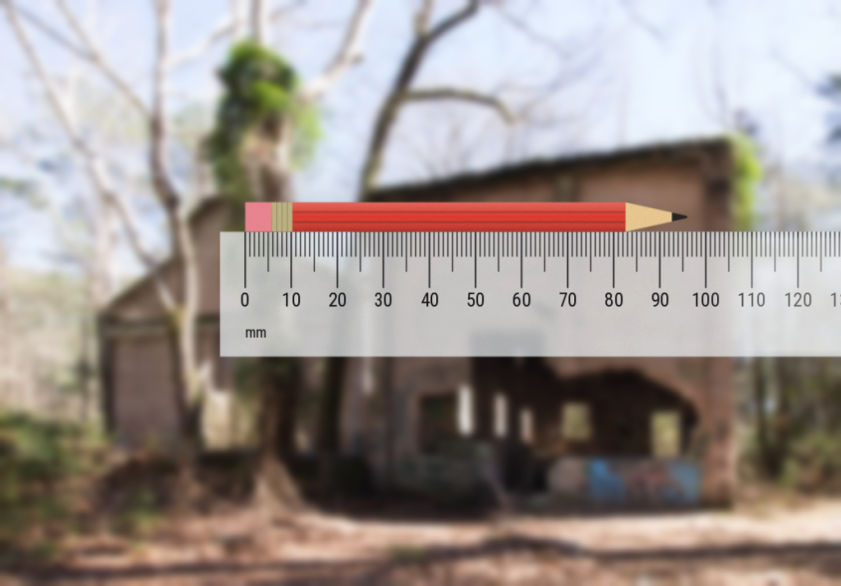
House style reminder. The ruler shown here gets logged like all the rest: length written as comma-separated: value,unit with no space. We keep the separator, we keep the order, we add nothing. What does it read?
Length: 96,mm
